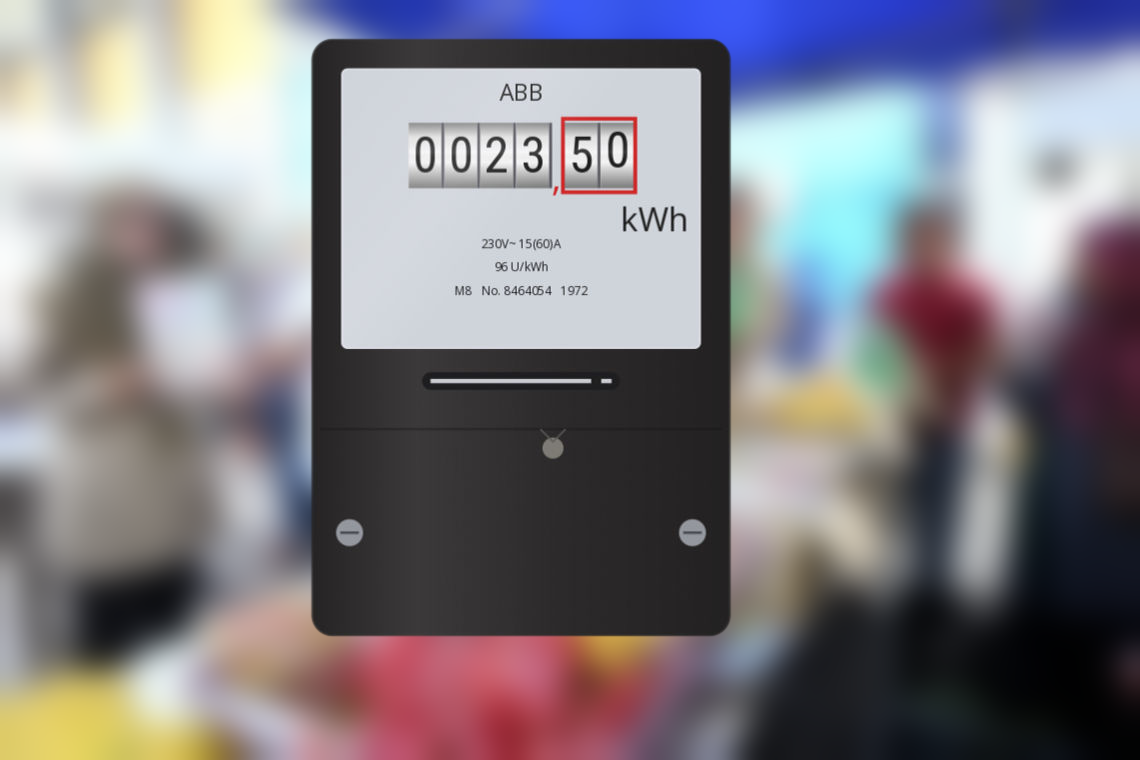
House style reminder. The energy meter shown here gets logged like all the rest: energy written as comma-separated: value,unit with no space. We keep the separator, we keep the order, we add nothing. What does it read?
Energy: 23.50,kWh
